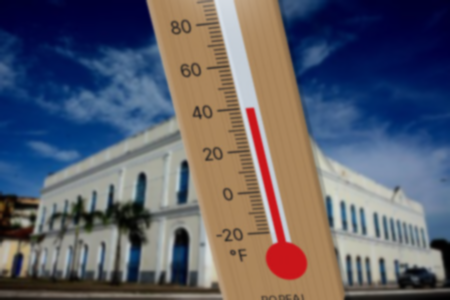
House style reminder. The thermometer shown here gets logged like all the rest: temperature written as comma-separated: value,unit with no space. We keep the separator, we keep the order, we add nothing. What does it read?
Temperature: 40,°F
